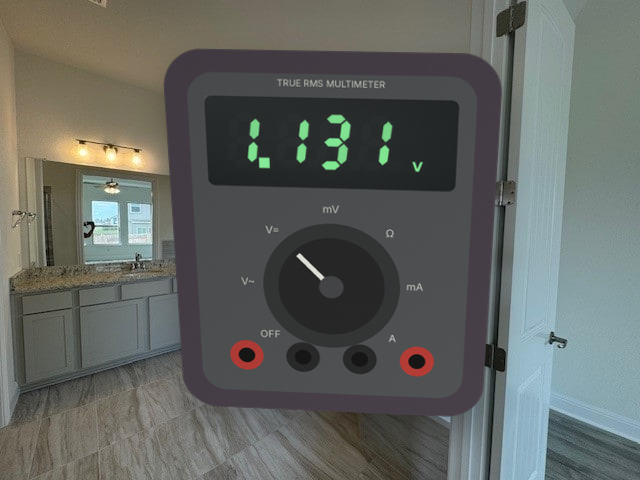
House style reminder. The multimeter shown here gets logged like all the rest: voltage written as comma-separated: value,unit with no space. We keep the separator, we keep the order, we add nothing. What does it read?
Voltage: 1.131,V
